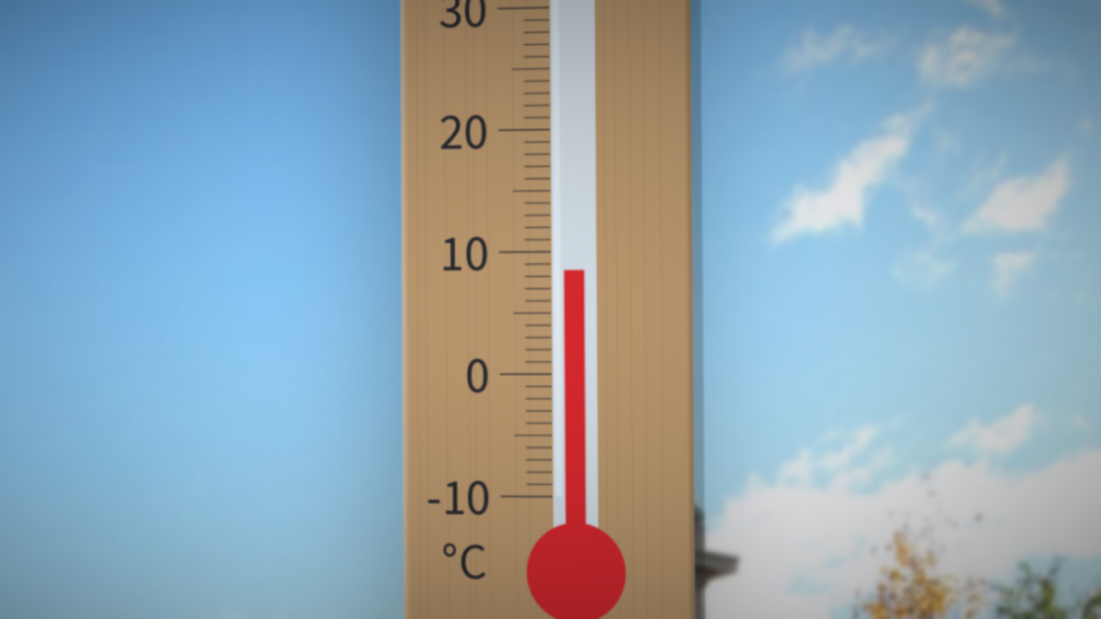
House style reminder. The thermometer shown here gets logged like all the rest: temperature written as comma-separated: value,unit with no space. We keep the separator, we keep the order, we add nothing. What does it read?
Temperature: 8.5,°C
